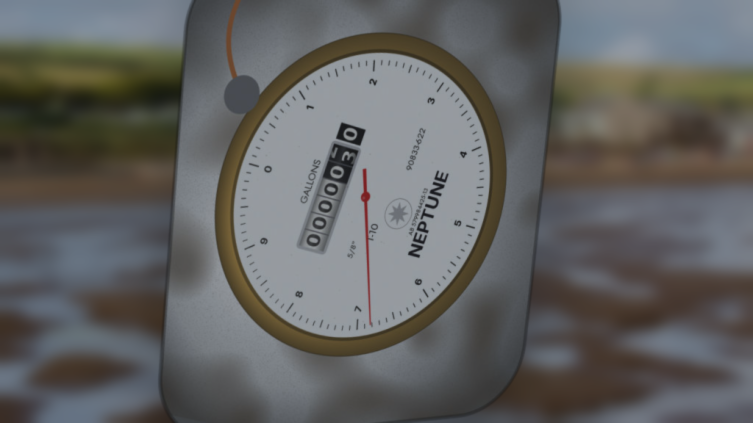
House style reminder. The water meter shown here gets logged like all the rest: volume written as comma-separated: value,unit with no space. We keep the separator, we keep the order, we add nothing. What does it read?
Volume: 26.8,gal
